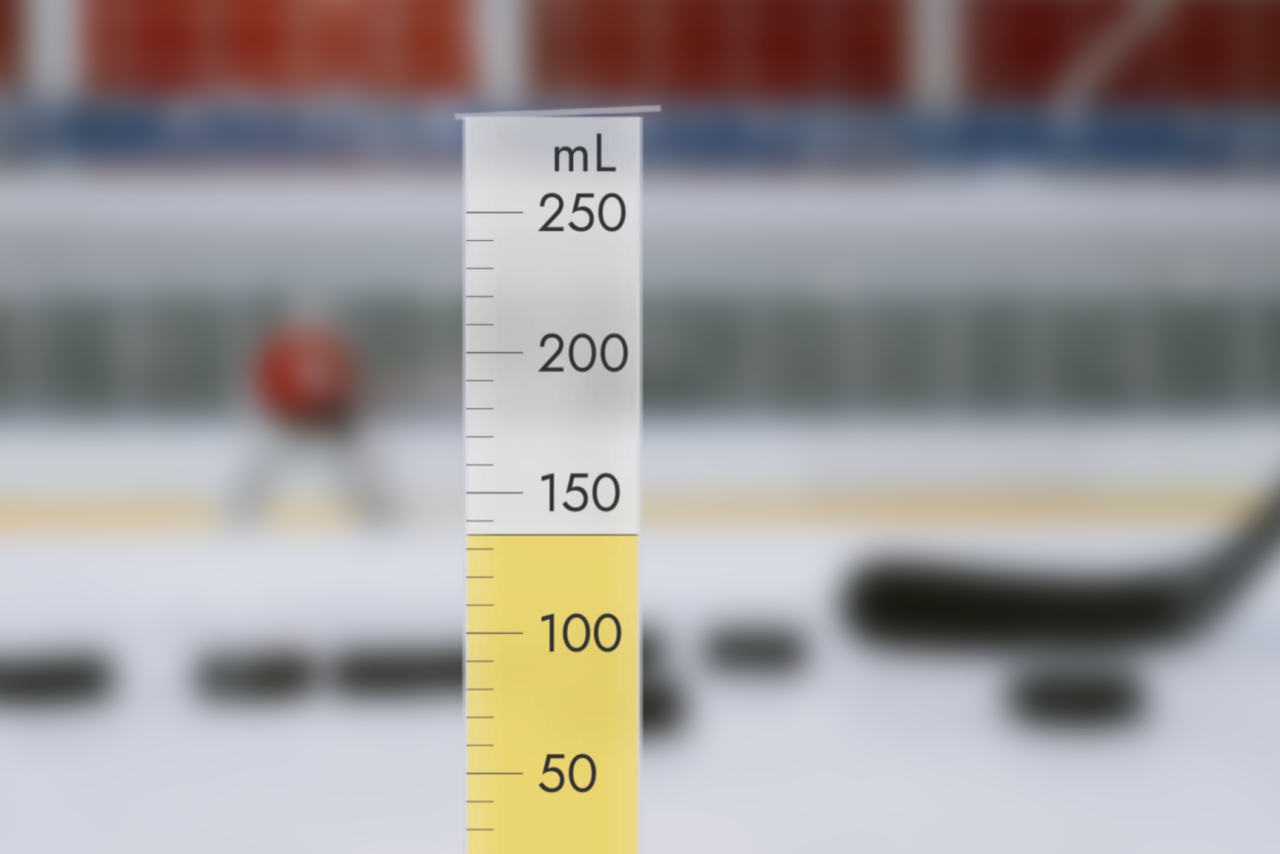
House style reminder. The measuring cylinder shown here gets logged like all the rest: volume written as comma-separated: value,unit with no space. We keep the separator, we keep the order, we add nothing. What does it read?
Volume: 135,mL
